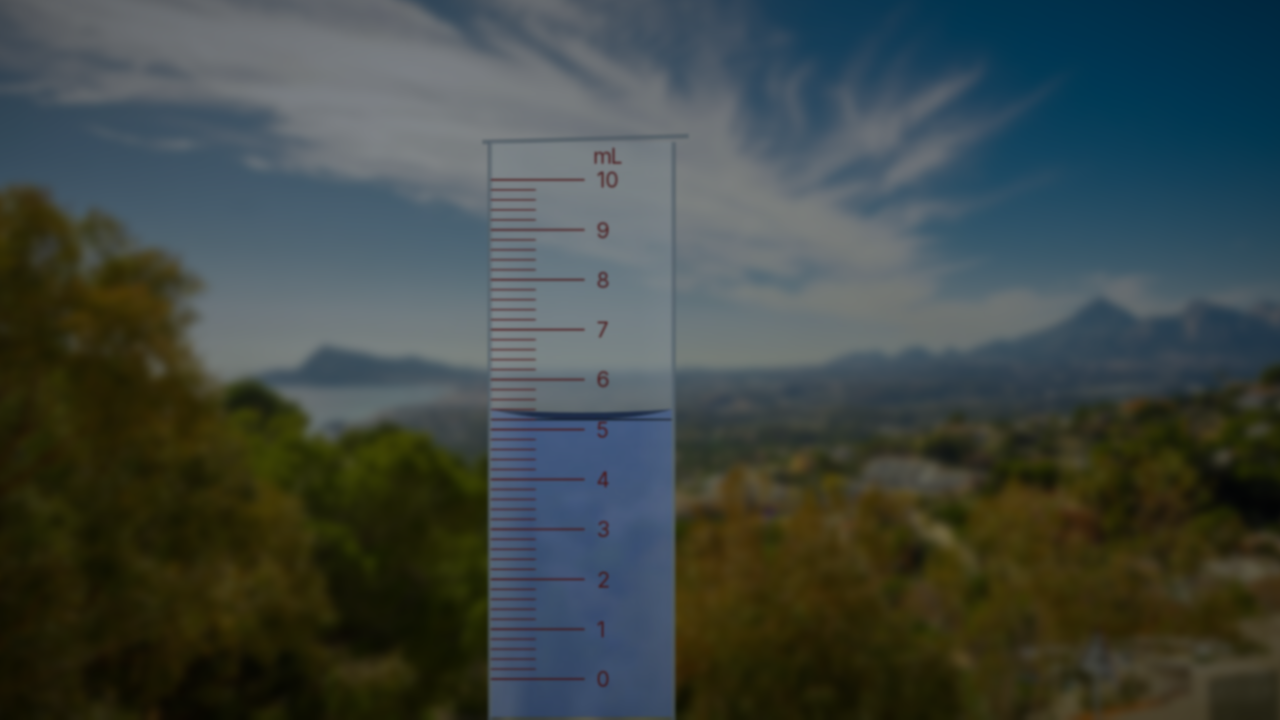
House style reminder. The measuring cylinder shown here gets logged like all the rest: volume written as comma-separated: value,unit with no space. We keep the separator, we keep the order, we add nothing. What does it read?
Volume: 5.2,mL
